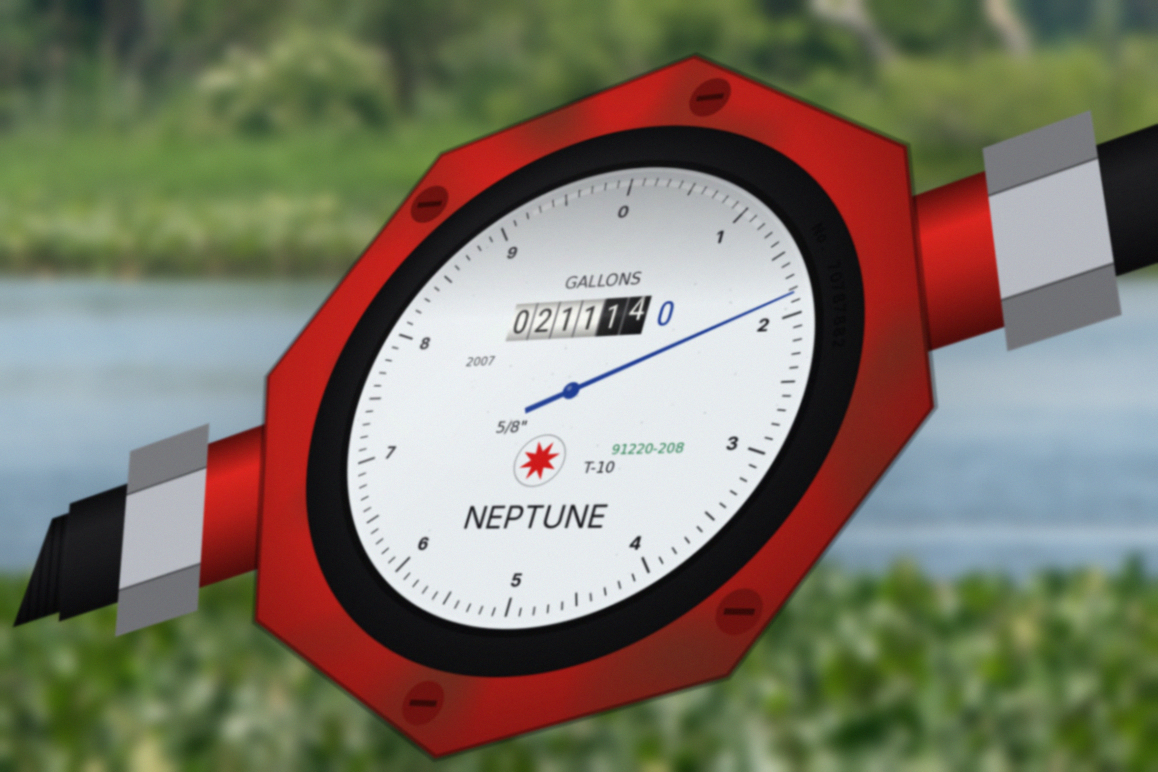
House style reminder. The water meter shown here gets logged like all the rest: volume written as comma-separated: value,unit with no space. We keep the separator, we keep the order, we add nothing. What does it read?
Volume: 211141.8,gal
